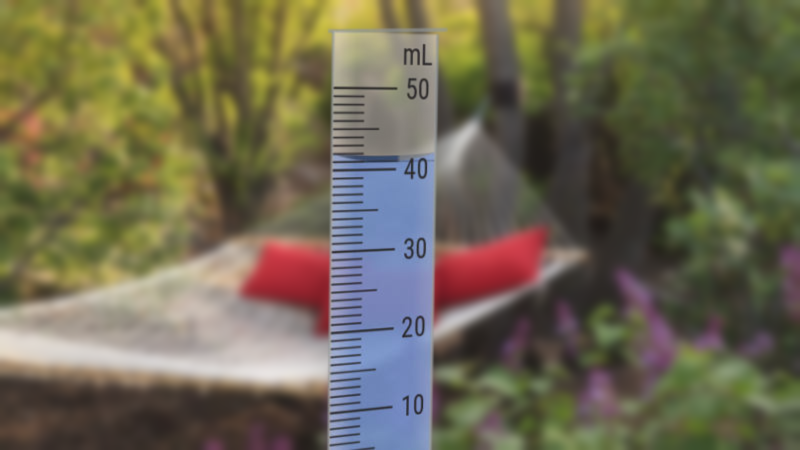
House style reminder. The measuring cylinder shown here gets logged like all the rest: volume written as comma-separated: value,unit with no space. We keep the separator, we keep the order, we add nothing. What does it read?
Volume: 41,mL
